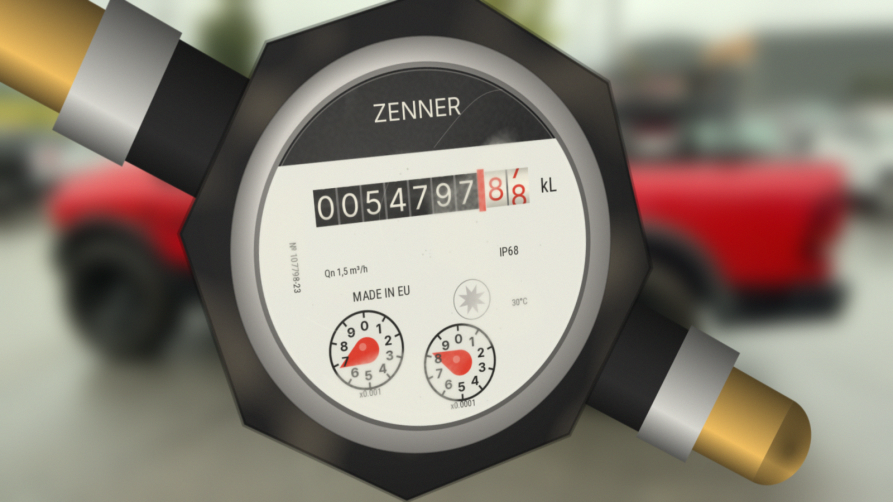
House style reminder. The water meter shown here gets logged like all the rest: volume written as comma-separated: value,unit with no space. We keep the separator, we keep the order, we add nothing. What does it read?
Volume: 54797.8768,kL
